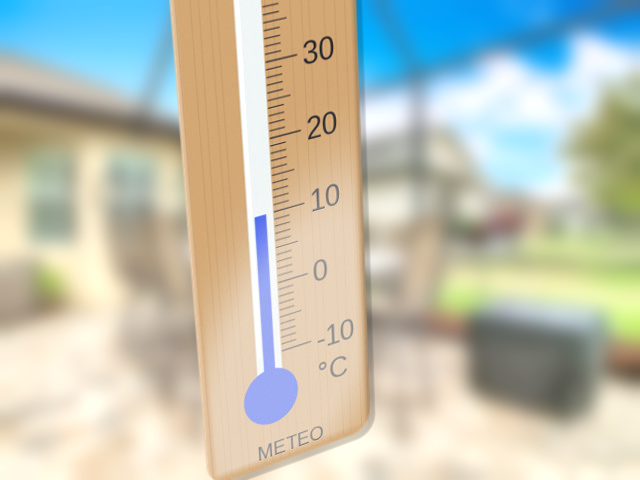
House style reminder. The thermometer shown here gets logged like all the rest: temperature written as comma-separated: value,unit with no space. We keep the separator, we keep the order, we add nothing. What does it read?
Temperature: 10,°C
